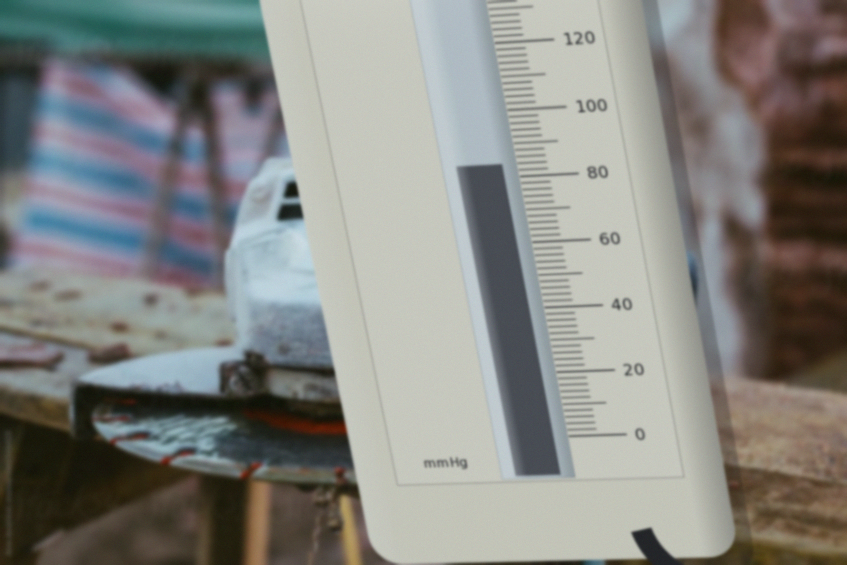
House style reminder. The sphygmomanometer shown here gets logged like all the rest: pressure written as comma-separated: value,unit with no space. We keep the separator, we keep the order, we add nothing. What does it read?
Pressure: 84,mmHg
